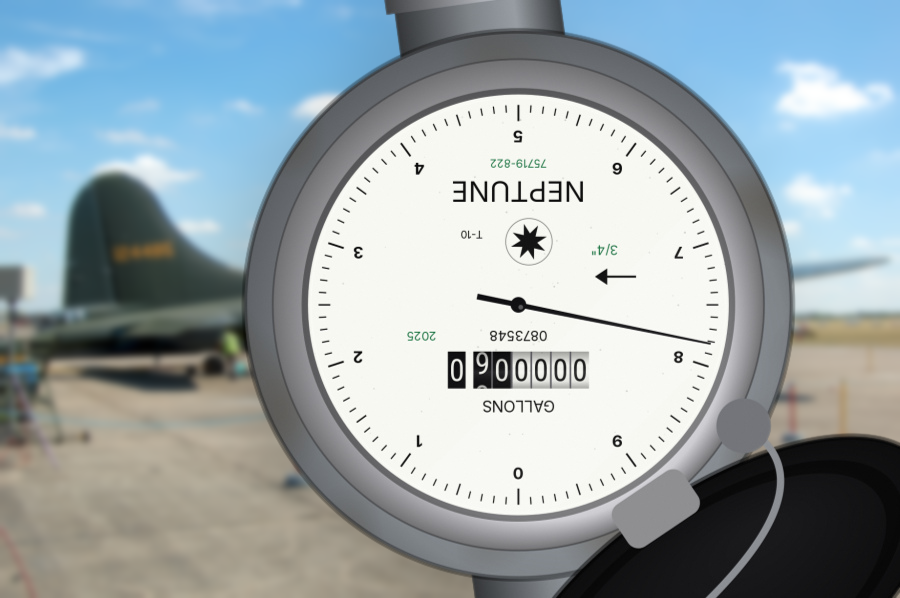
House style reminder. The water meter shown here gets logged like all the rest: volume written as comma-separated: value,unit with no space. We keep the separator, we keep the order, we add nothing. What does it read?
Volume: 57.8,gal
